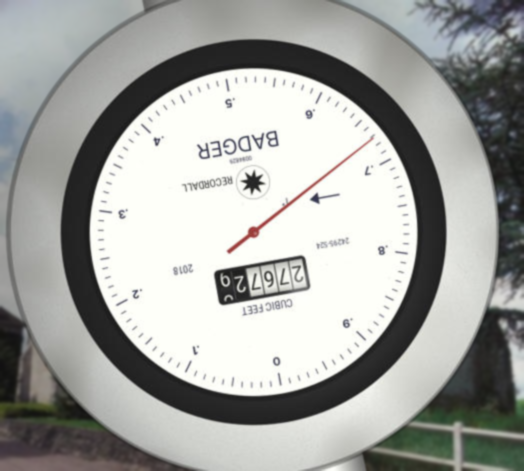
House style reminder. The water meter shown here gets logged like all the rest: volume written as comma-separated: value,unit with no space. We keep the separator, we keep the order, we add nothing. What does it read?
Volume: 276728.67,ft³
